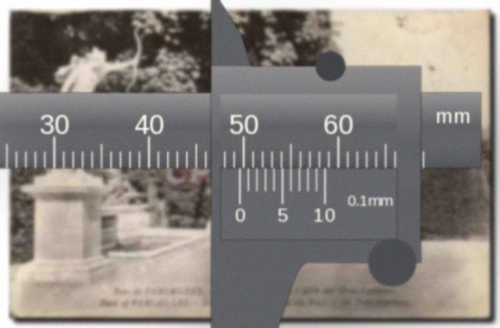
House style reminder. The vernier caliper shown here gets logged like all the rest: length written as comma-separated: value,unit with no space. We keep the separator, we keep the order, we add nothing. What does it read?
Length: 49.6,mm
